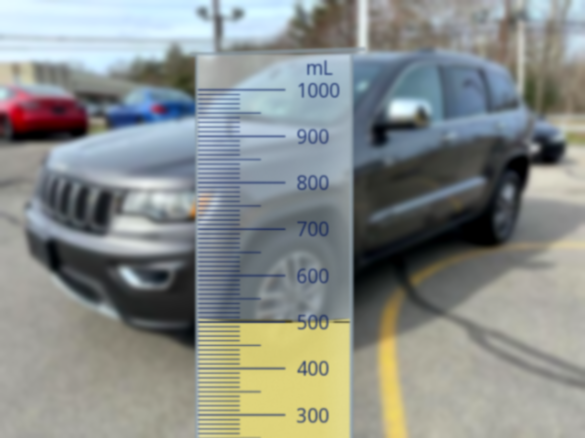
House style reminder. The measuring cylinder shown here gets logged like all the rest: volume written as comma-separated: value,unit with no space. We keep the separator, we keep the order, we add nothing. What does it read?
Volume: 500,mL
